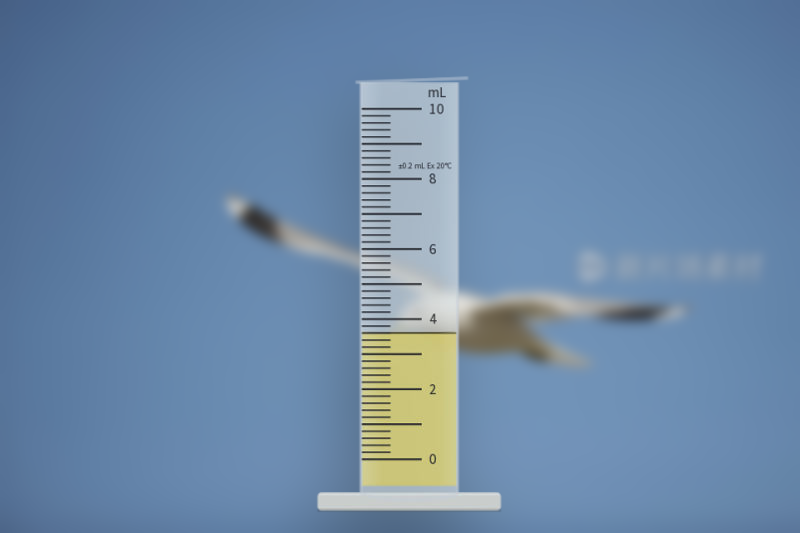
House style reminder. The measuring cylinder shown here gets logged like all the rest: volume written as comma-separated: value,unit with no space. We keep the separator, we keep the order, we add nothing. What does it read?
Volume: 3.6,mL
